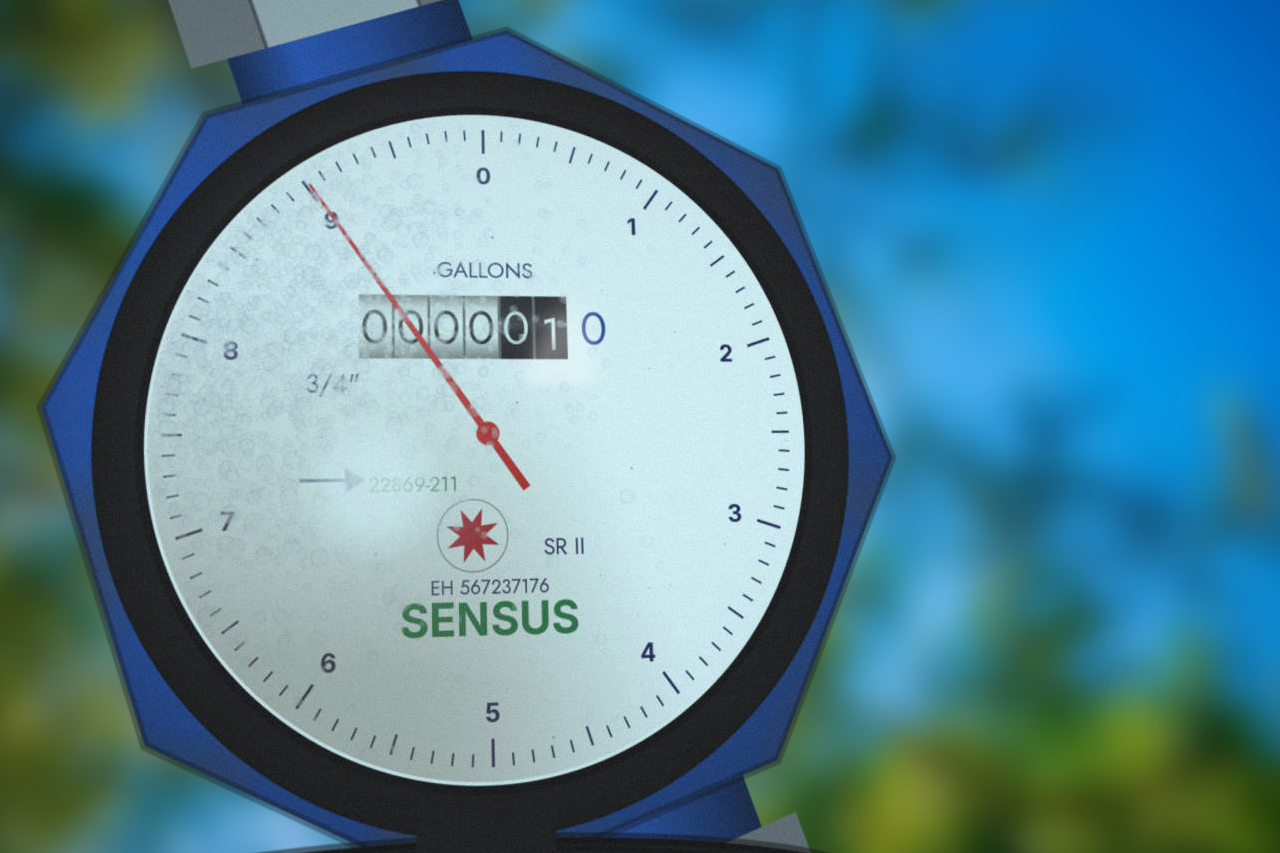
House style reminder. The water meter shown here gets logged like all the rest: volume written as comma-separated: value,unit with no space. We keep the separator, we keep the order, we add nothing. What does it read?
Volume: 9.0,gal
